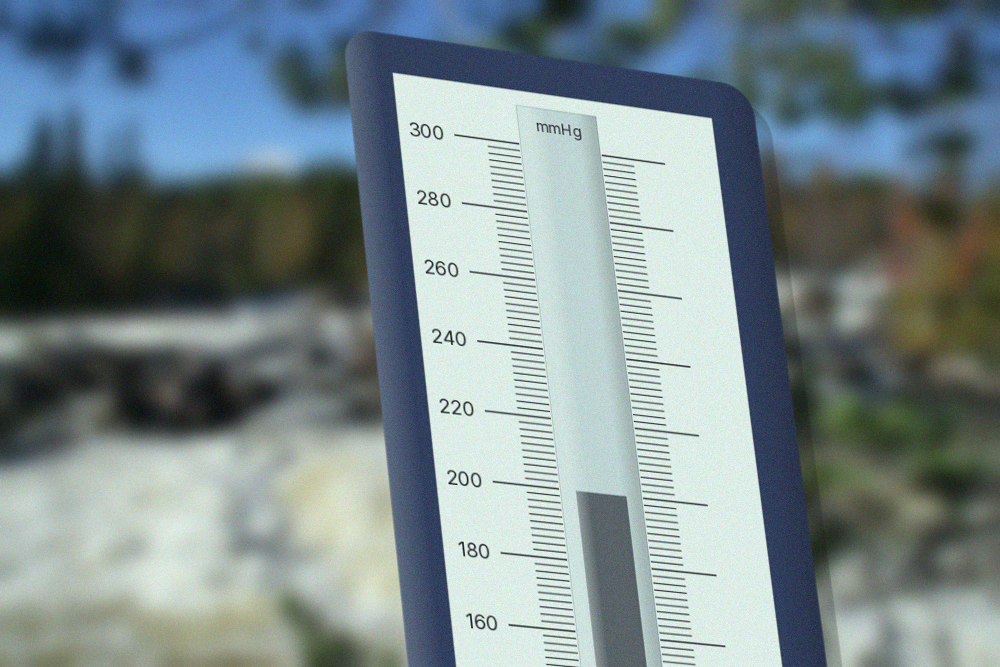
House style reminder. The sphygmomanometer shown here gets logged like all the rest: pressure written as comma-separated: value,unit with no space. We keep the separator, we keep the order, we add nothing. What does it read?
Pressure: 200,mmHg
